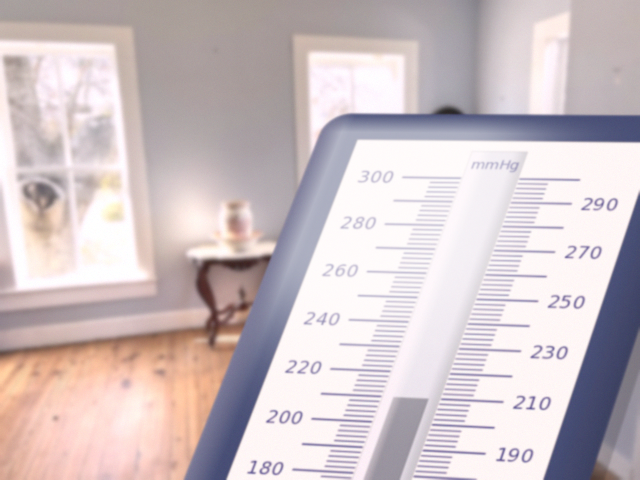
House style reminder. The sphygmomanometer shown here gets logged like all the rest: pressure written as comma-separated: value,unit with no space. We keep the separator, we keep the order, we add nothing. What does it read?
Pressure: 210,mmHg
